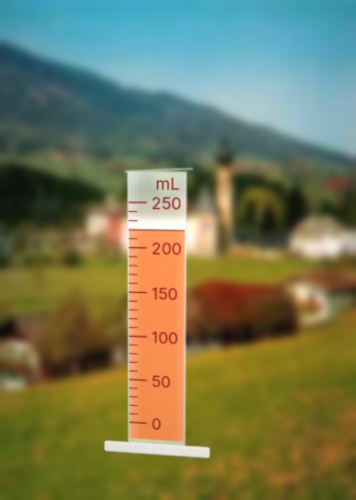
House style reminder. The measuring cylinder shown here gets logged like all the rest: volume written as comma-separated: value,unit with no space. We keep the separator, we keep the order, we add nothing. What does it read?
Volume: 220,mL
